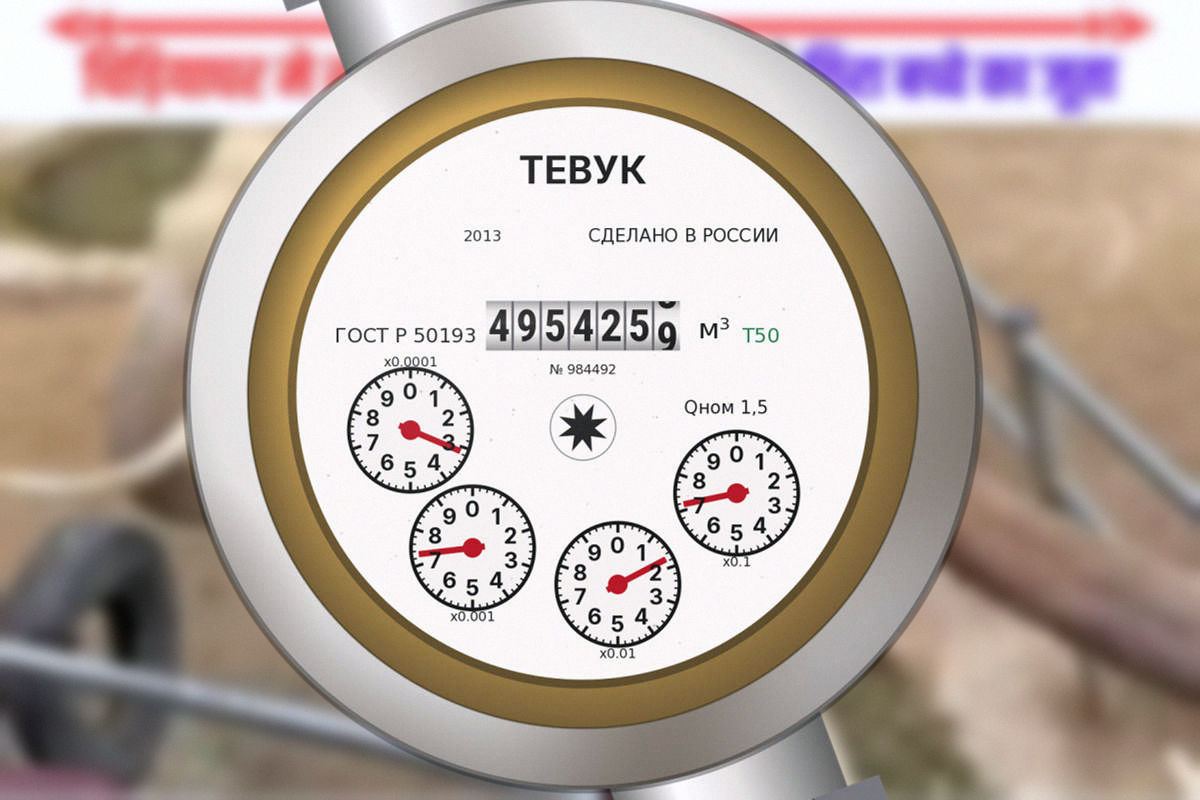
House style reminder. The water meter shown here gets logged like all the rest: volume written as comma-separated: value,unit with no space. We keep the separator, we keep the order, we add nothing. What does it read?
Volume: 4954258.7173,m³
